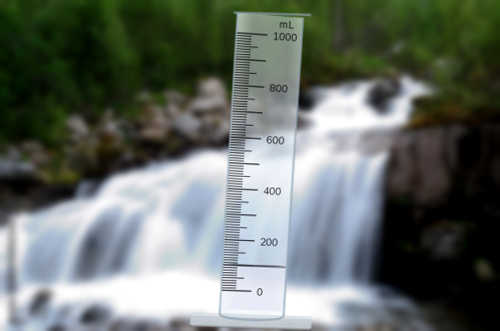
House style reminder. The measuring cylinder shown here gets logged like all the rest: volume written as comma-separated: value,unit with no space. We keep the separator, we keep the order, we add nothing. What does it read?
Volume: 100,mL
